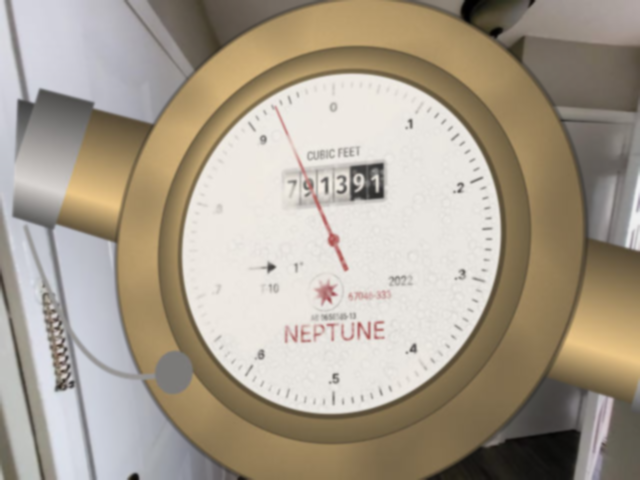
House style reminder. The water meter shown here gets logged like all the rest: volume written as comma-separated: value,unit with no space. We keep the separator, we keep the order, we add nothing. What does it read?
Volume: 791390.93,ft³
